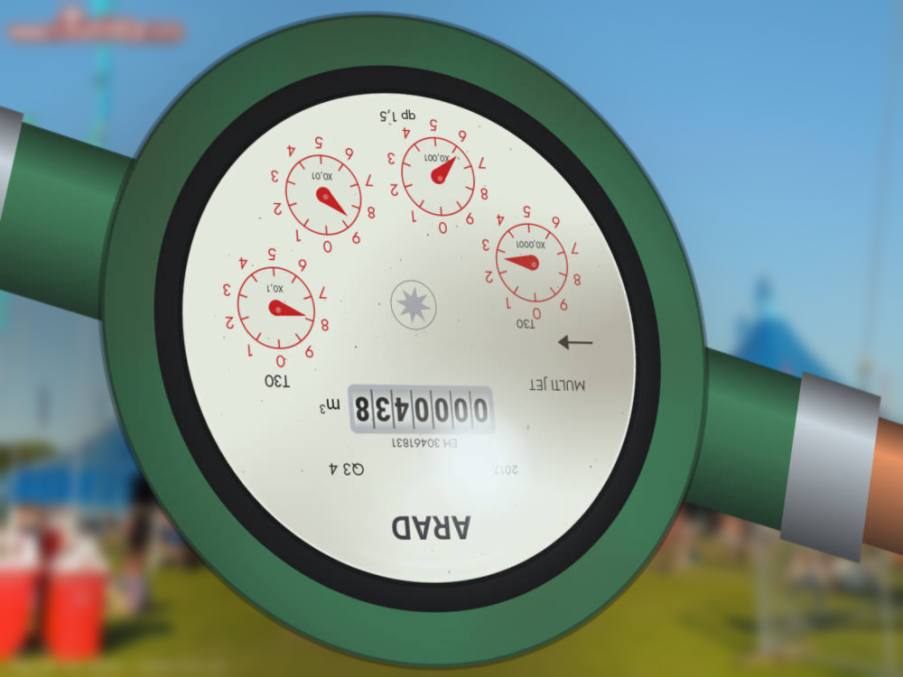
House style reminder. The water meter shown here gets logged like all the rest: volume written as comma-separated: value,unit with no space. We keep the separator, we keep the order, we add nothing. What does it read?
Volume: 438.7862,m³
